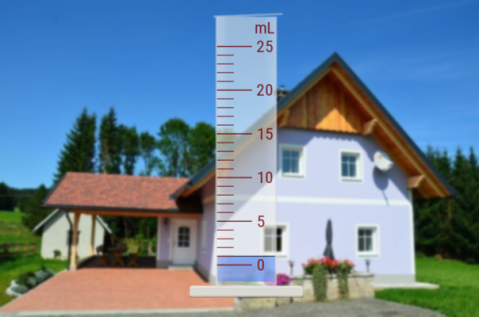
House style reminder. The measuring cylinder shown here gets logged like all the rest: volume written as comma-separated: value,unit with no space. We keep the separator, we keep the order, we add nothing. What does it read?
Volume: 1,mL
